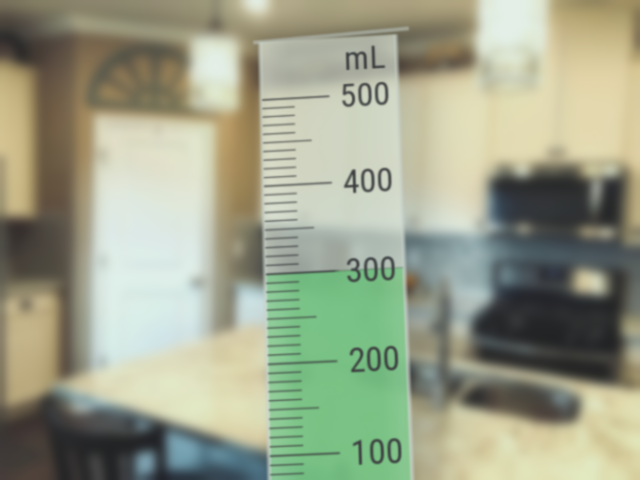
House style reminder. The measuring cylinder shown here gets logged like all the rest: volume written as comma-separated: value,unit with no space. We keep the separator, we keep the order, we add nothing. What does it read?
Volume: 300,mL
